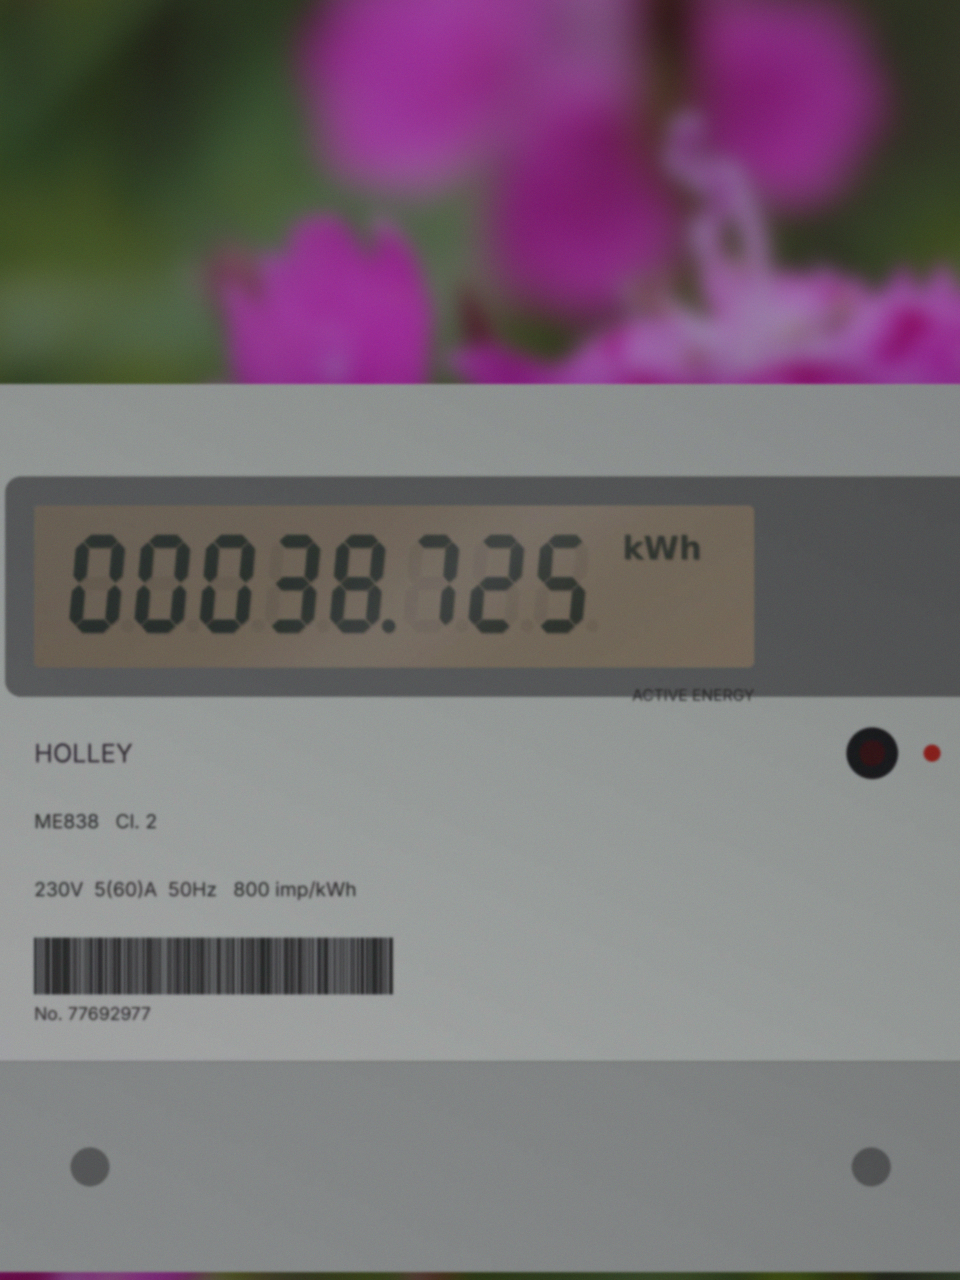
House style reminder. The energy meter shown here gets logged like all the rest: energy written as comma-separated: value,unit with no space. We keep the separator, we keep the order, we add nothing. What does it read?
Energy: 38.725,kWh
